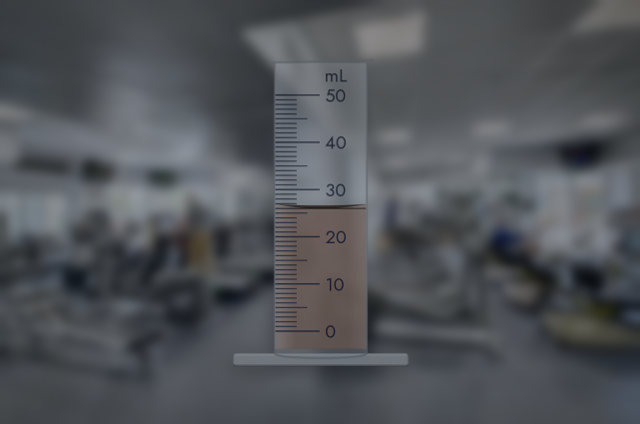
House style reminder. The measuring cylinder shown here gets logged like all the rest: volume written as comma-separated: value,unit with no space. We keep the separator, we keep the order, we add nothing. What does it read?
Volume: 26,mL
